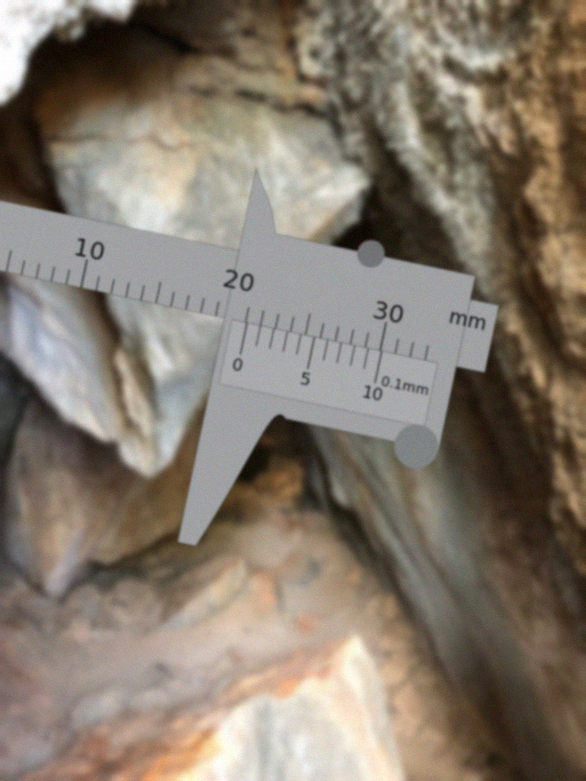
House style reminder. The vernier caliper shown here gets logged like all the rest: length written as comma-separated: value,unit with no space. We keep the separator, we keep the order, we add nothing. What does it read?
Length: 21.1,mm
